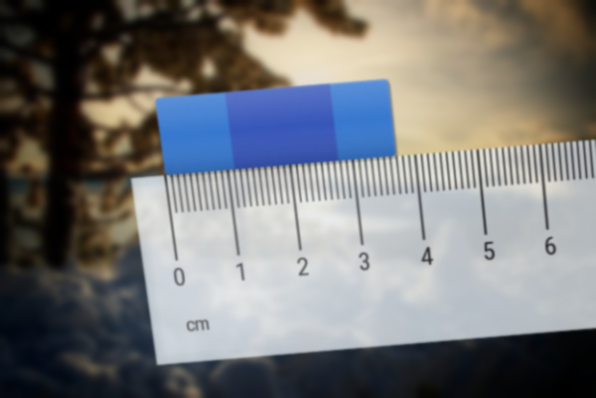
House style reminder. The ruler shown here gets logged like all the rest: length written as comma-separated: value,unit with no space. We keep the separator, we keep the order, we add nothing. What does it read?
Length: 3.7,cm
